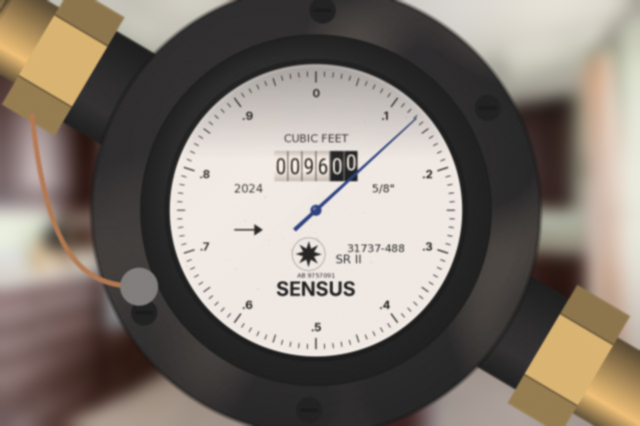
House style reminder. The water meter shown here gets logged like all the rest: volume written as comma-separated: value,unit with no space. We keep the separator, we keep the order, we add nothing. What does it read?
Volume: 9600.13,ft³
